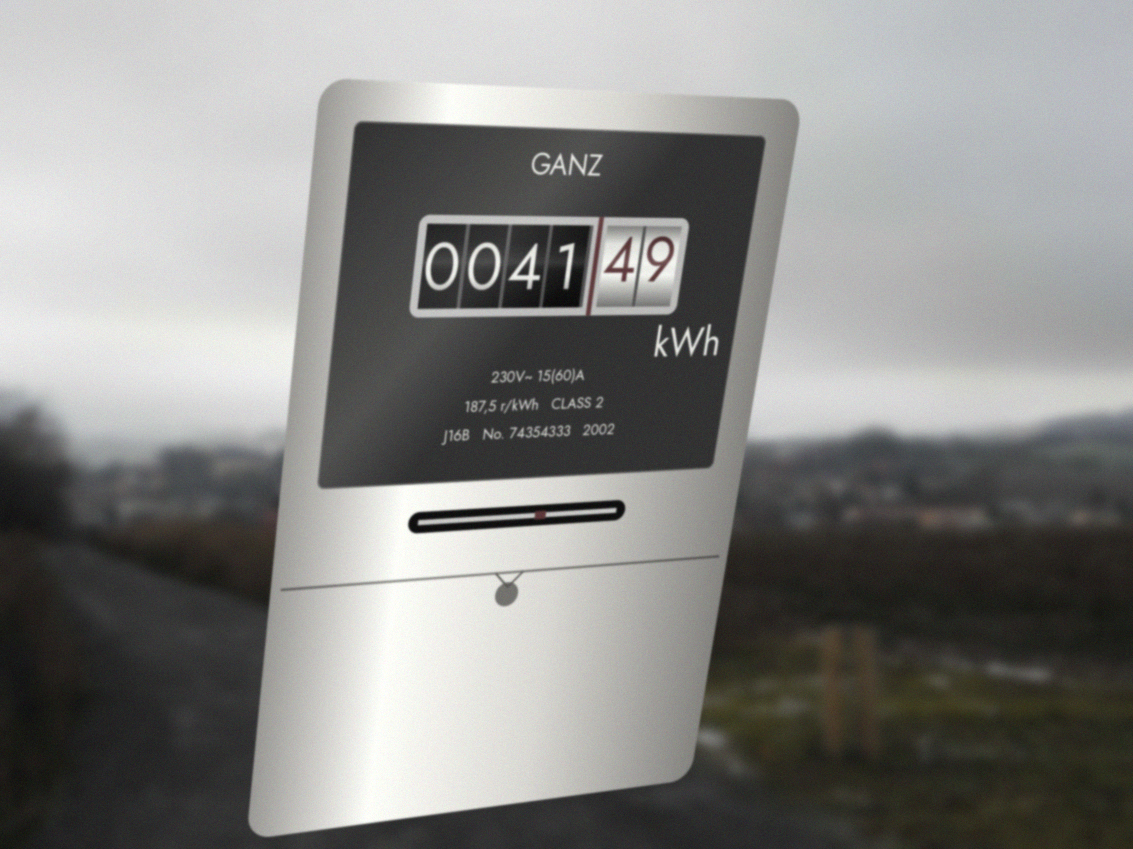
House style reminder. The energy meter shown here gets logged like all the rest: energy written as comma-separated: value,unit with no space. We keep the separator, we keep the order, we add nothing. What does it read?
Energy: 41.49,kWh
